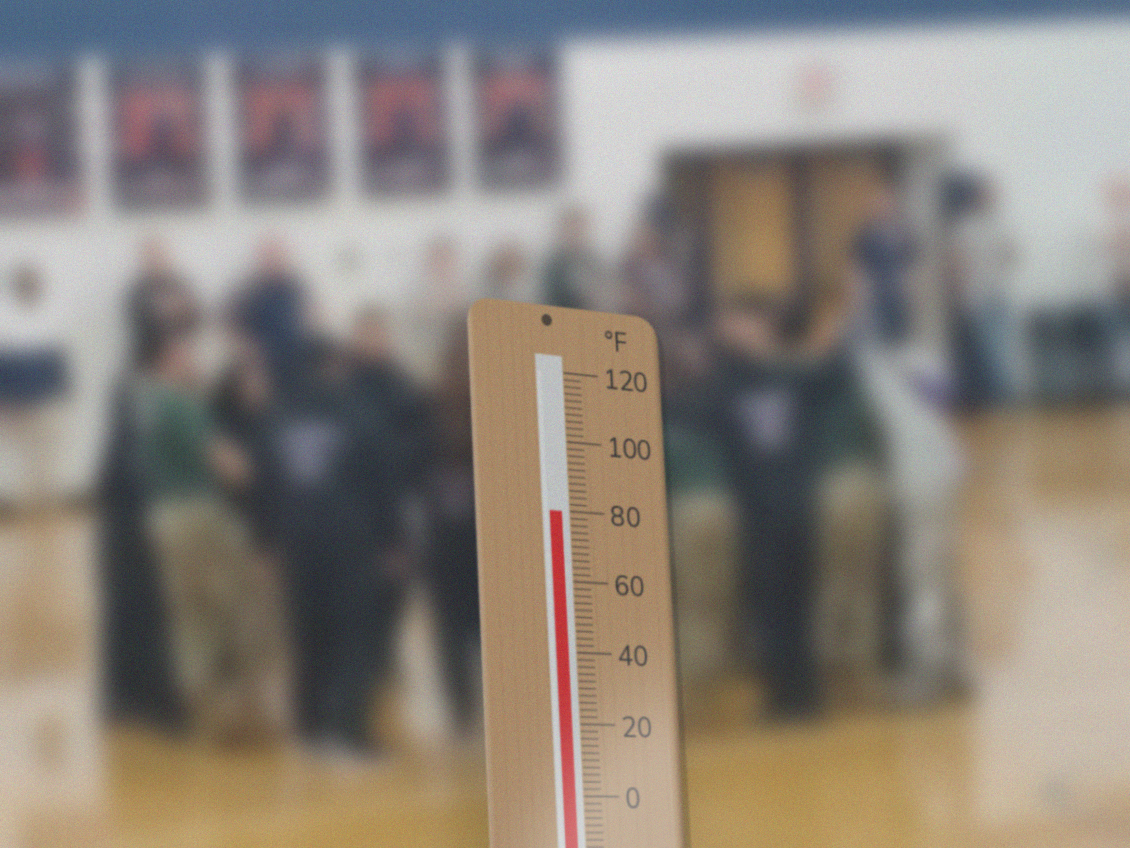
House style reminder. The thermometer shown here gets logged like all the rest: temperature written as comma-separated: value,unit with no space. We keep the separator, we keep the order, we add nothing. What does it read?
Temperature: 80,°F
